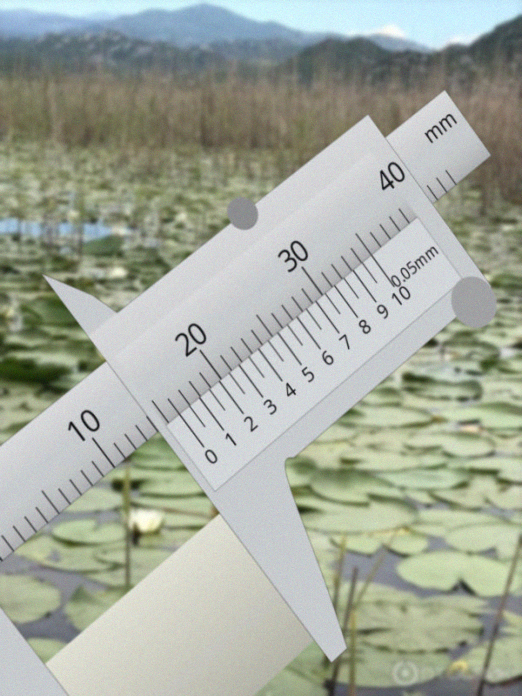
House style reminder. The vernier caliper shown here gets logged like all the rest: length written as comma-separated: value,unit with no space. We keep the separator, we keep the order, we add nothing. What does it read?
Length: 16.0,mm
